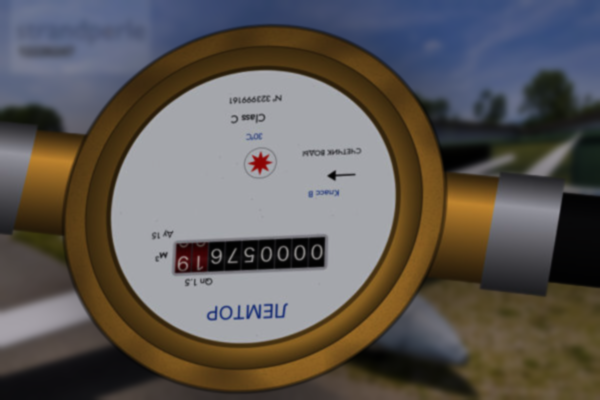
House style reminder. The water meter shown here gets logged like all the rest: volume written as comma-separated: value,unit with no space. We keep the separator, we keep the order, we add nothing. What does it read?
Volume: 576.19,m³
